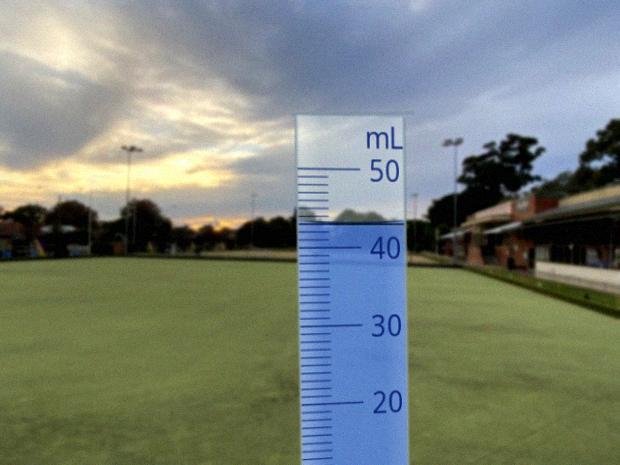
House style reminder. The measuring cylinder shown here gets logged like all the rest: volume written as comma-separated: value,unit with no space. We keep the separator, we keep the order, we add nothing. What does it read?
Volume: 43,mL
